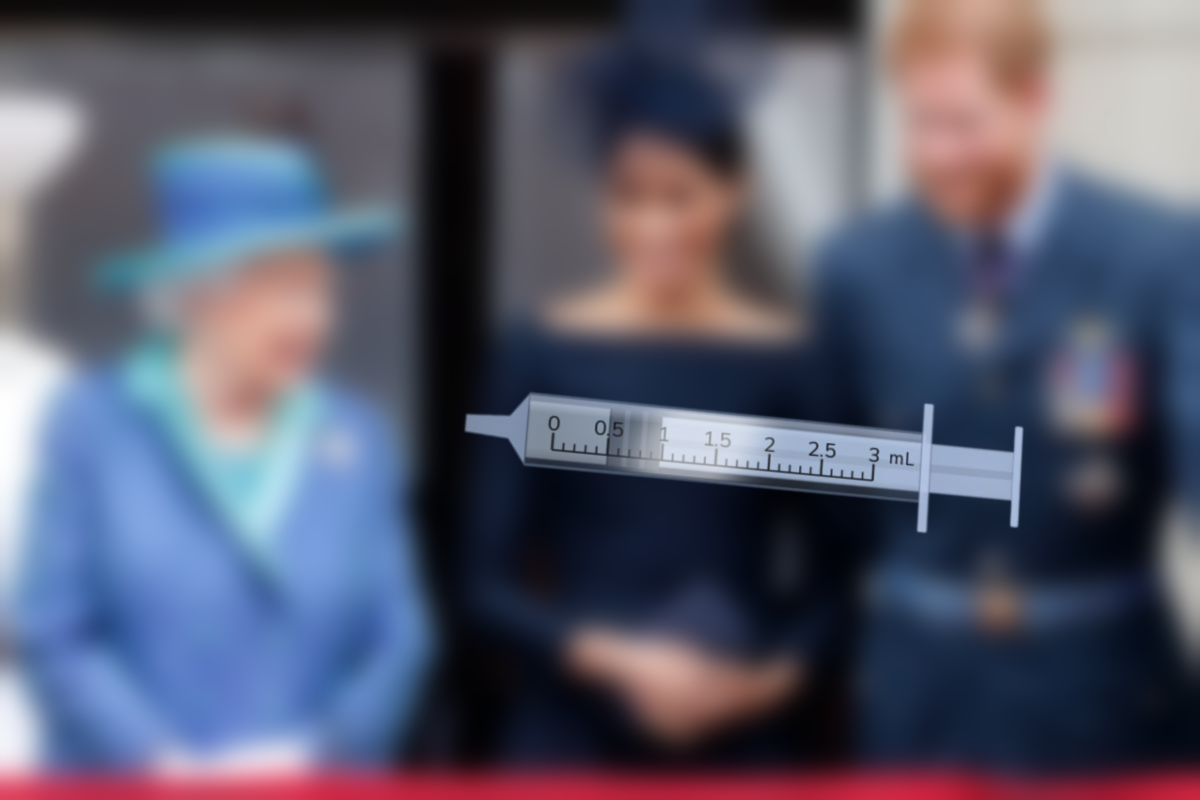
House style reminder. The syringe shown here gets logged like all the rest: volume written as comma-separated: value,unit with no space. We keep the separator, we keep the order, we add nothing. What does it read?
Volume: 0.5,mL
